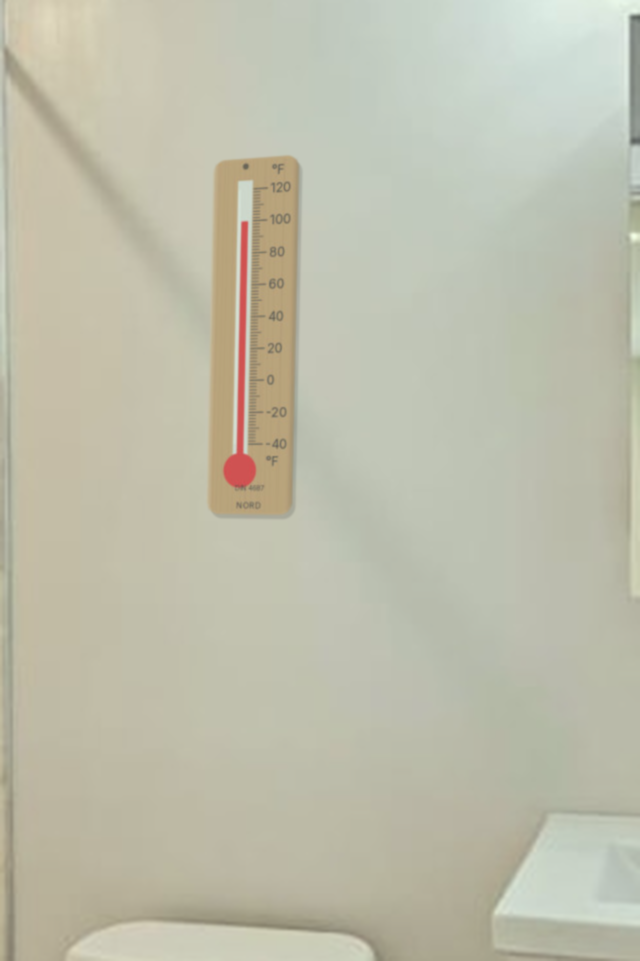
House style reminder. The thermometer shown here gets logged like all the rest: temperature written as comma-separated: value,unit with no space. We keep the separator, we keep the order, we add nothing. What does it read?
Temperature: 100,°F
